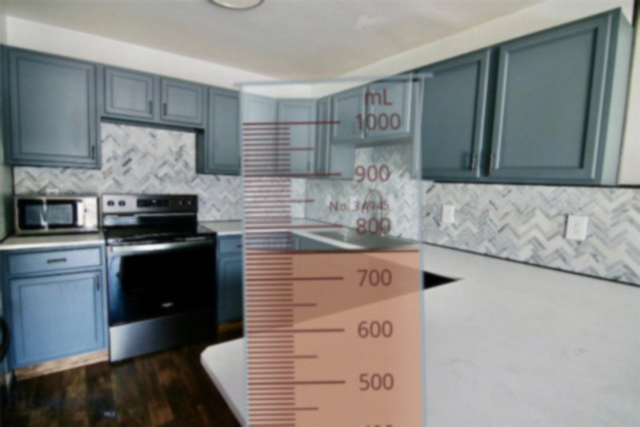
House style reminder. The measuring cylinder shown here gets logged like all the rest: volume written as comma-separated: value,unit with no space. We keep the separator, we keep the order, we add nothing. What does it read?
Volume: 750,mL
